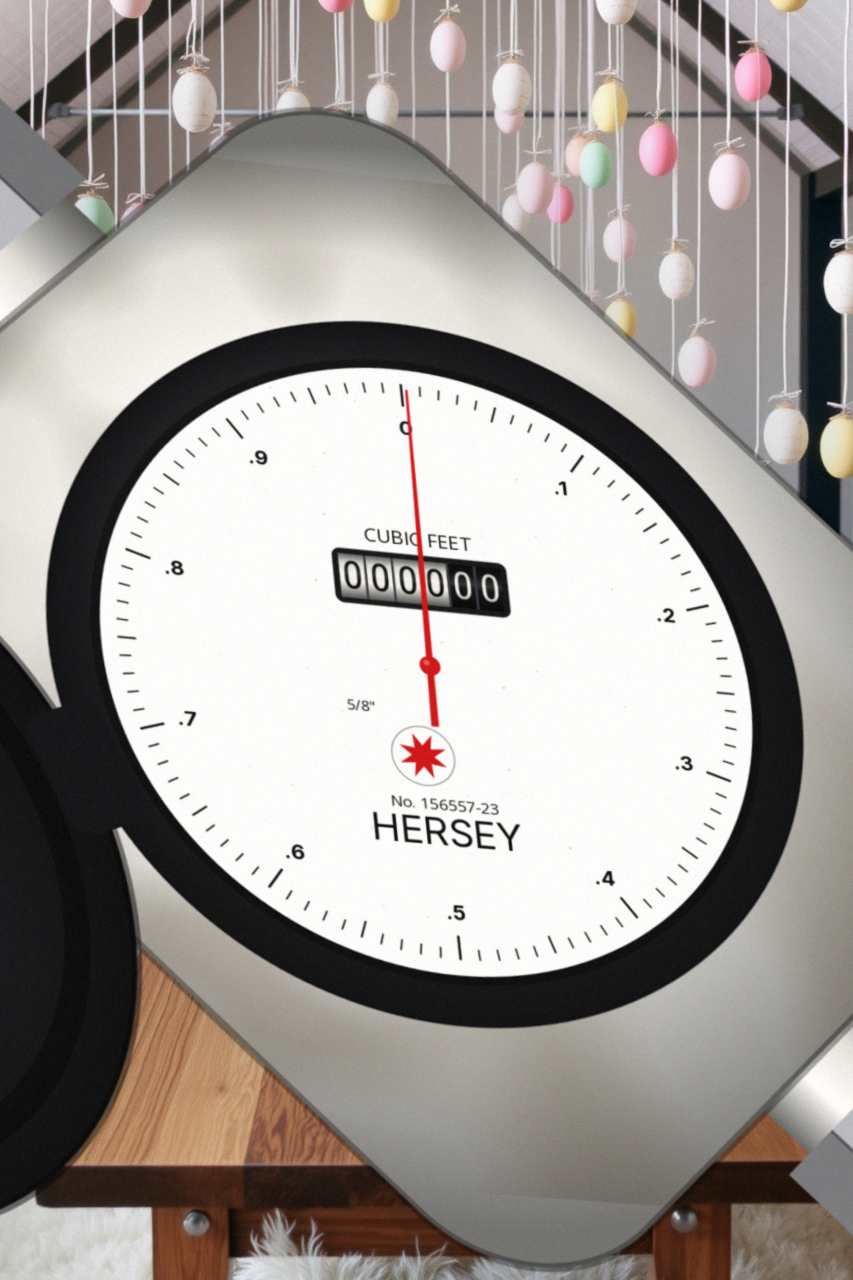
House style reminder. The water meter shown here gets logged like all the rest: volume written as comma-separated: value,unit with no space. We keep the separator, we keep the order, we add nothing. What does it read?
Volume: 0.00,ft³
